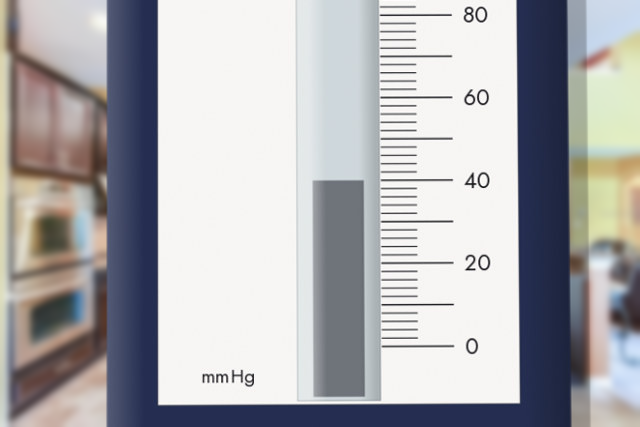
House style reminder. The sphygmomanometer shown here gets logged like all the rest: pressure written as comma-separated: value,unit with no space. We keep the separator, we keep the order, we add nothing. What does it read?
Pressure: 40,mmHg
